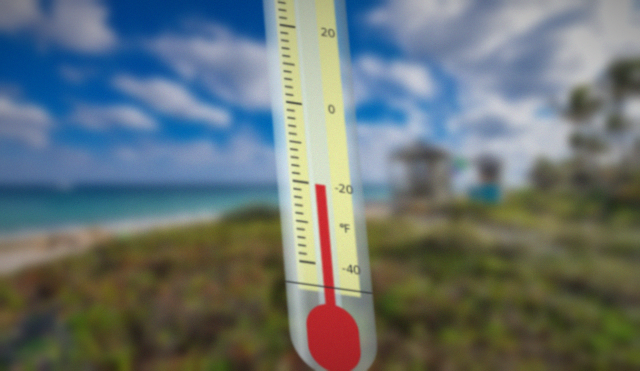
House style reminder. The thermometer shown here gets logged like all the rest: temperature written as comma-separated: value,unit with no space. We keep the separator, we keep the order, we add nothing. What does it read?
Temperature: -20,°F
